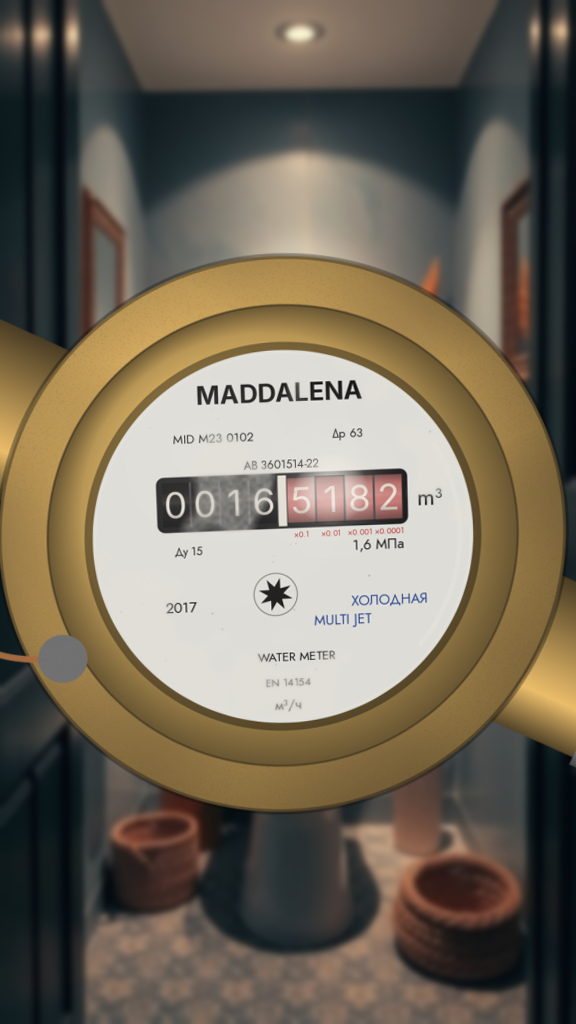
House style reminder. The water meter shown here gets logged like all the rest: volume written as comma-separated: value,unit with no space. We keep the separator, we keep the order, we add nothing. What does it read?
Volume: 16.5182,m³
